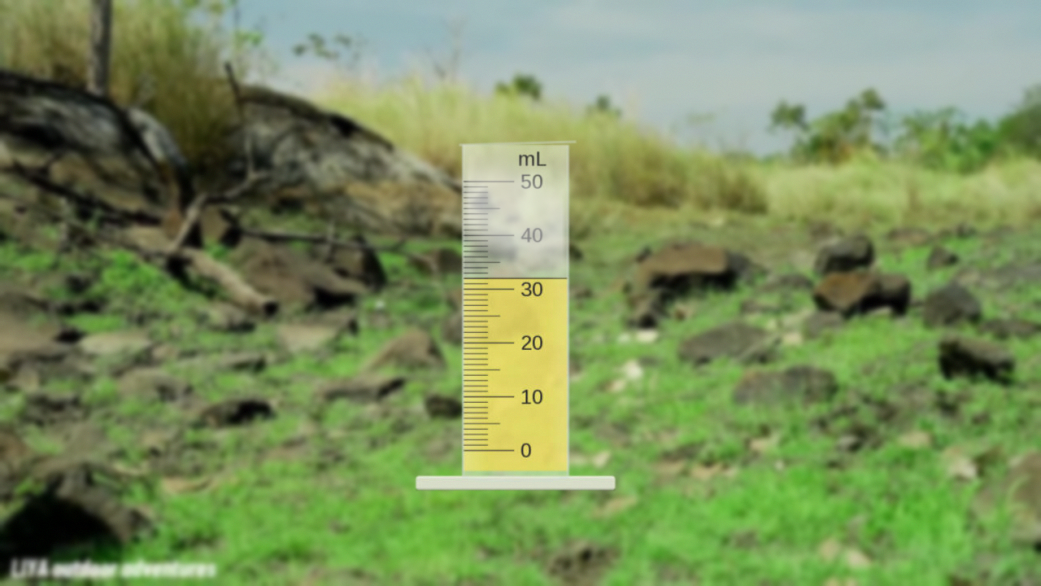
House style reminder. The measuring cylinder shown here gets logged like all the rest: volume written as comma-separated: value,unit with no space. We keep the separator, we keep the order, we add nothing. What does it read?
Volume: 32,mL
